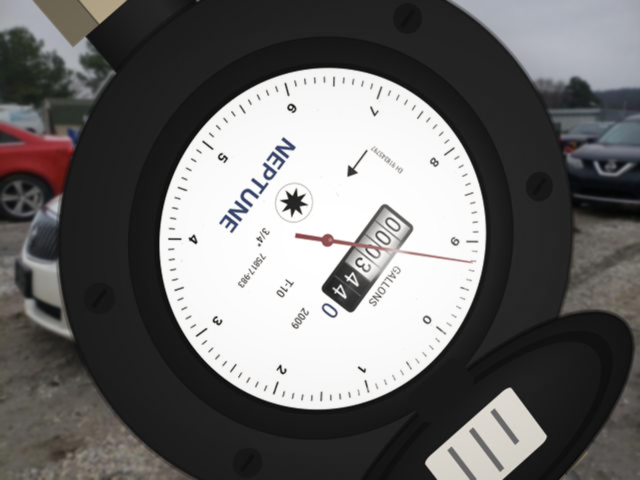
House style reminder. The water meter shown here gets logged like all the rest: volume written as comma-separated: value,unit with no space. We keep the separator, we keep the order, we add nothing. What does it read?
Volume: 3439.2,gal
